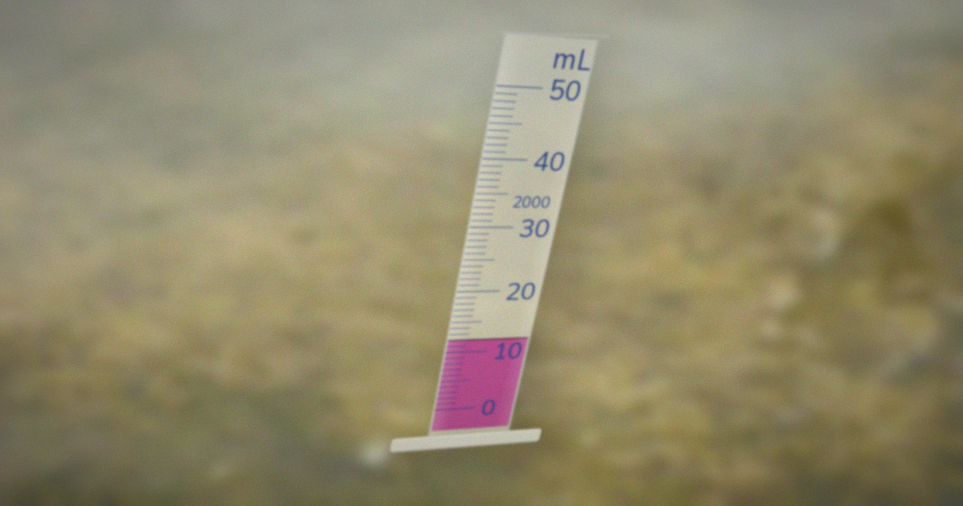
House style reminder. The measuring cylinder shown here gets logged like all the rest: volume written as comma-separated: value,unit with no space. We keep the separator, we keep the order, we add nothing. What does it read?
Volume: 12,mL
